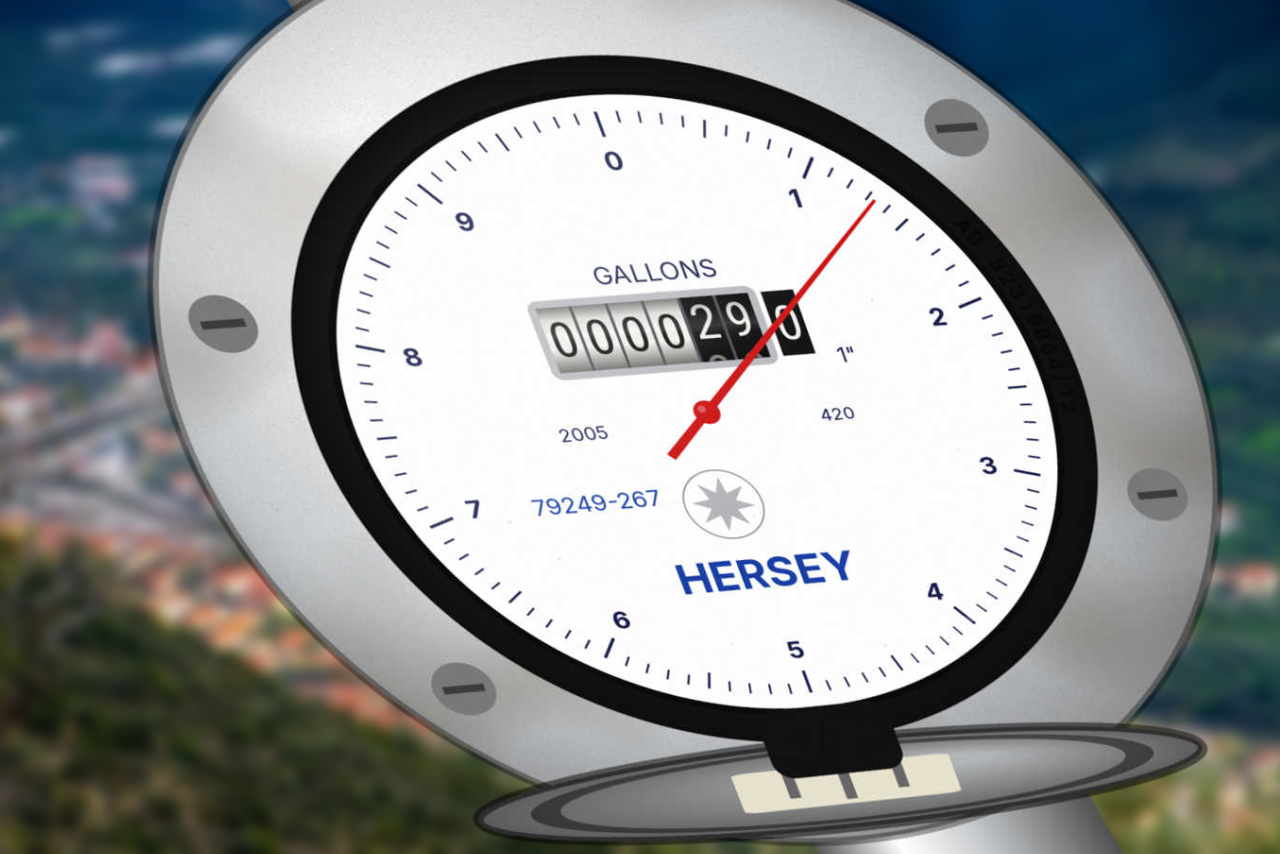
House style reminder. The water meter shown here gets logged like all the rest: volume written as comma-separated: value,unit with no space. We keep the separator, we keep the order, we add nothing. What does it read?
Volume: 291.3,gal
